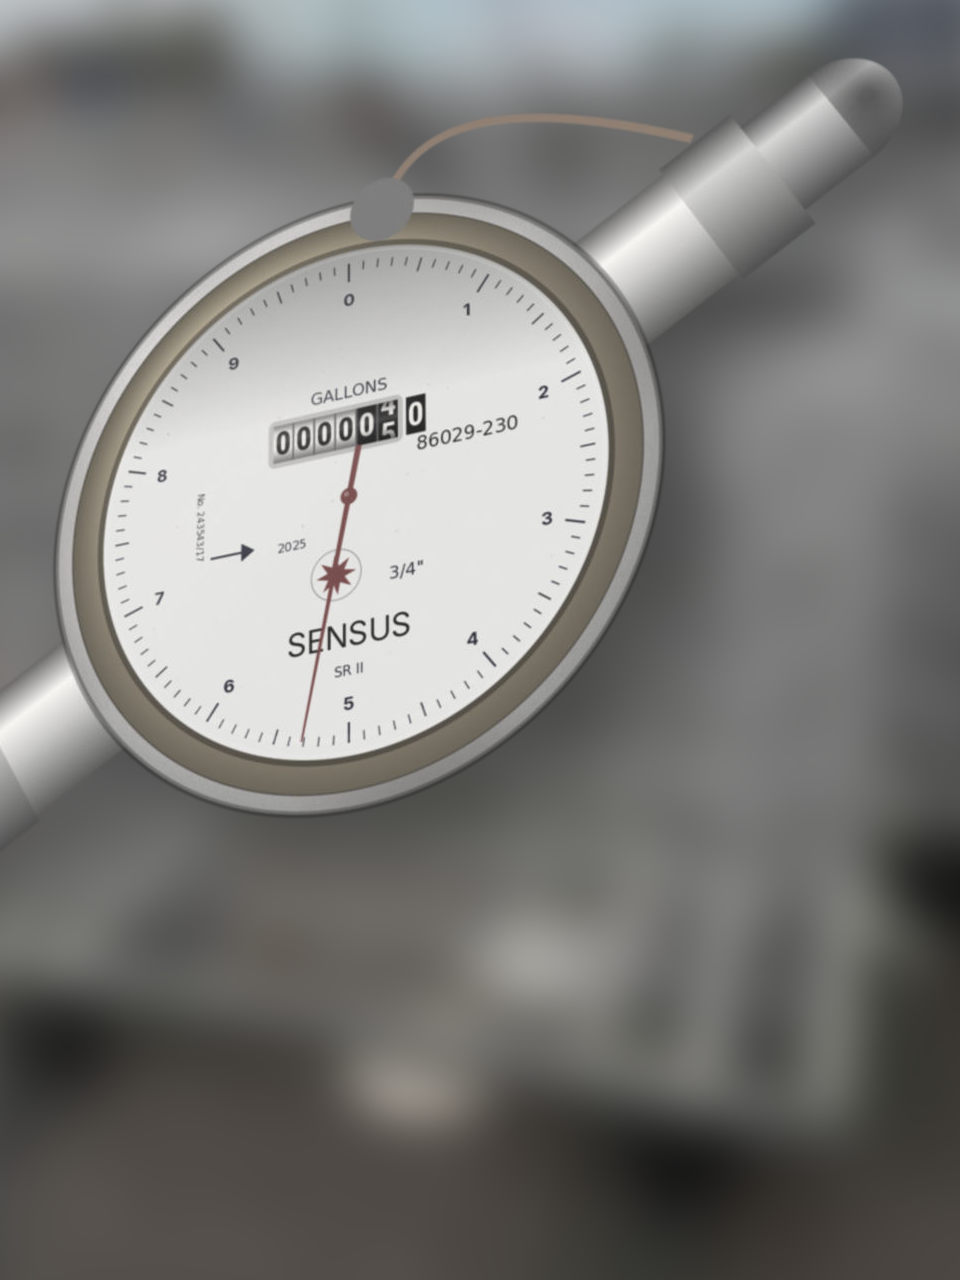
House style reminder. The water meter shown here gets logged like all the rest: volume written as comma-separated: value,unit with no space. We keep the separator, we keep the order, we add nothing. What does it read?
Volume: 45.3,gal
